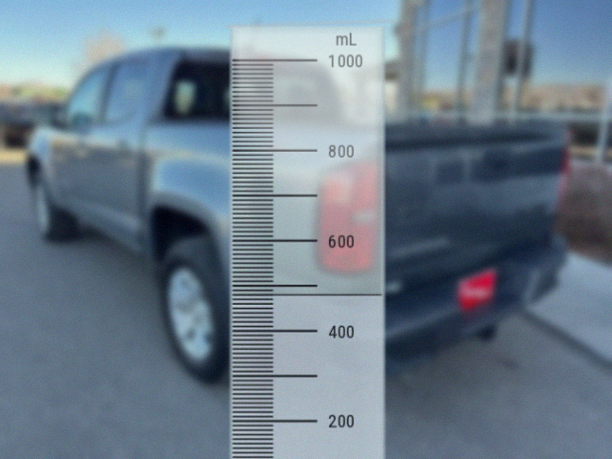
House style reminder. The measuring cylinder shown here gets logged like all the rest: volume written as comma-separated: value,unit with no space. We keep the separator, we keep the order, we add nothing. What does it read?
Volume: 480,mL
